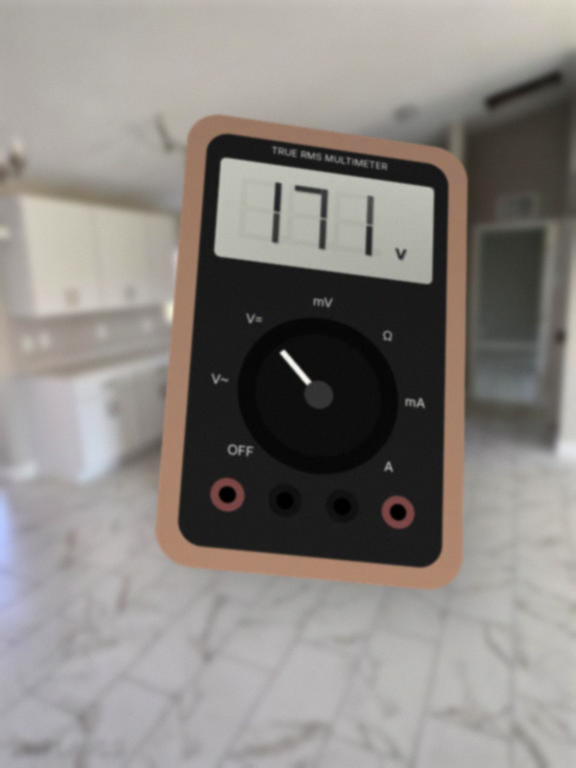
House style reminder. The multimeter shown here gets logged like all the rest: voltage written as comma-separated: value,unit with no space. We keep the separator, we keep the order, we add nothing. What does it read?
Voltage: 171,V
